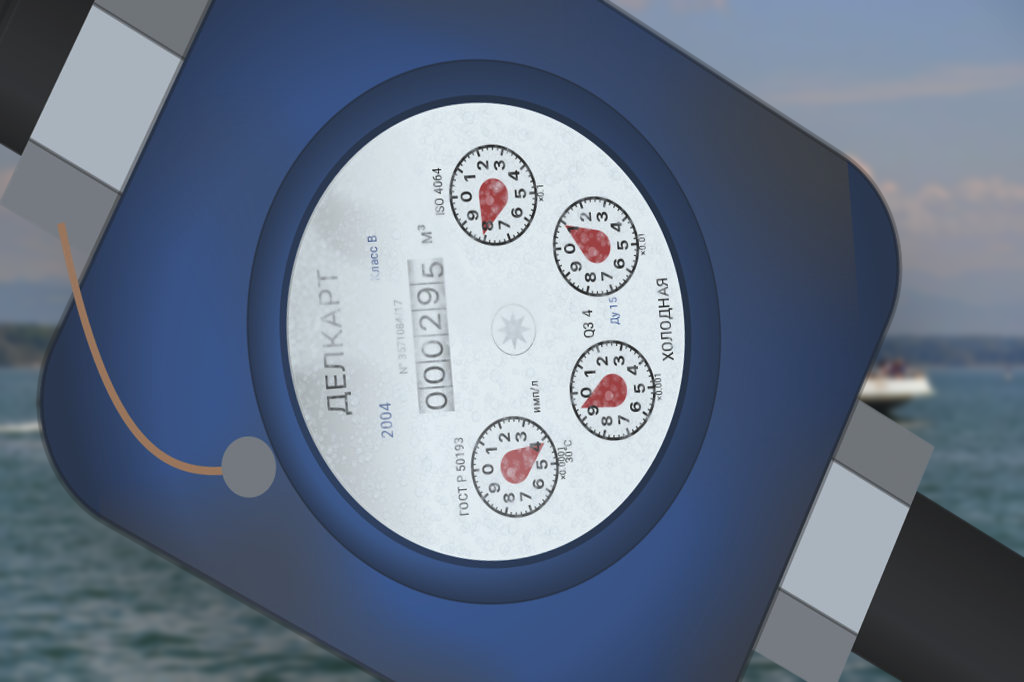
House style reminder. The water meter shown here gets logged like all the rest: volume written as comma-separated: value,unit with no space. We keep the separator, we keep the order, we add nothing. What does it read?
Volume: 294.8094,m³
